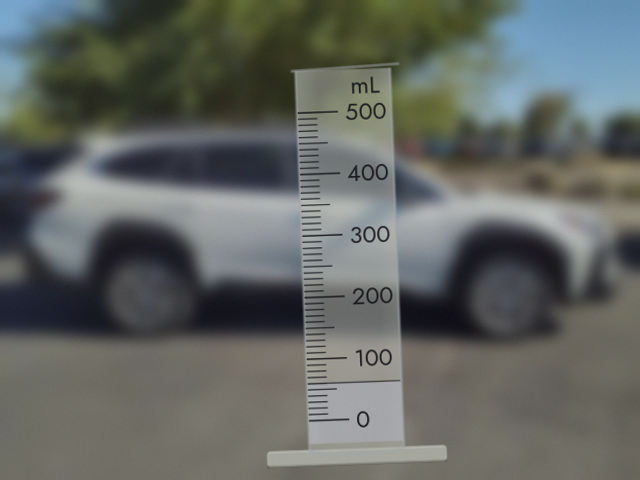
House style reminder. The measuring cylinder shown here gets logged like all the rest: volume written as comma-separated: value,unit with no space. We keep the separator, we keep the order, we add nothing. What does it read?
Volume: 60,mL
